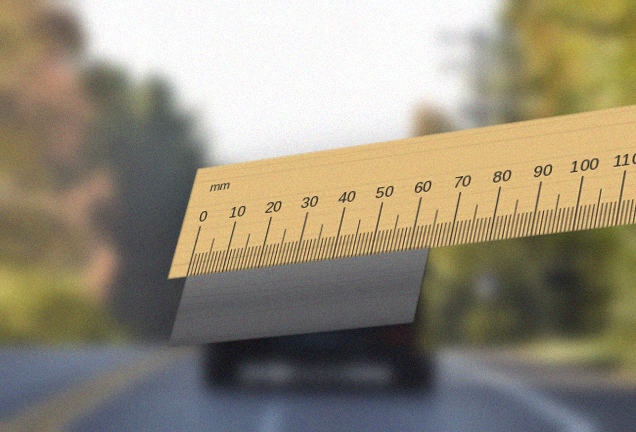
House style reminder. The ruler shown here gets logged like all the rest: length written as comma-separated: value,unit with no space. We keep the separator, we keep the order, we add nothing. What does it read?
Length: 65,mm
